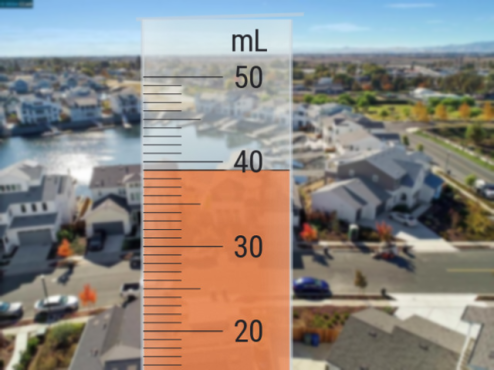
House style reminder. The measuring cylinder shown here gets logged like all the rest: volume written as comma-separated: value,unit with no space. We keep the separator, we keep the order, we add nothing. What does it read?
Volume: 39,mL
